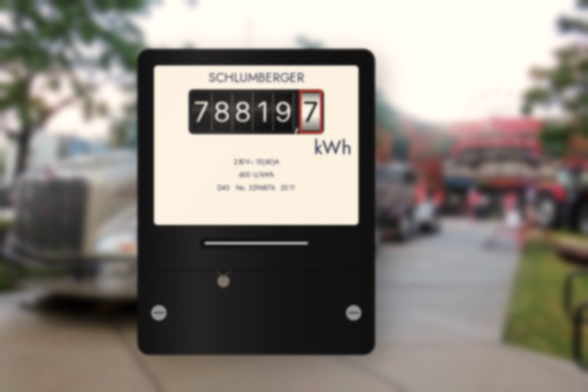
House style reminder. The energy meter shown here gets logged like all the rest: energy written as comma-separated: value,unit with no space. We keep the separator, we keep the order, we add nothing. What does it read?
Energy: 78819.7,kWh
